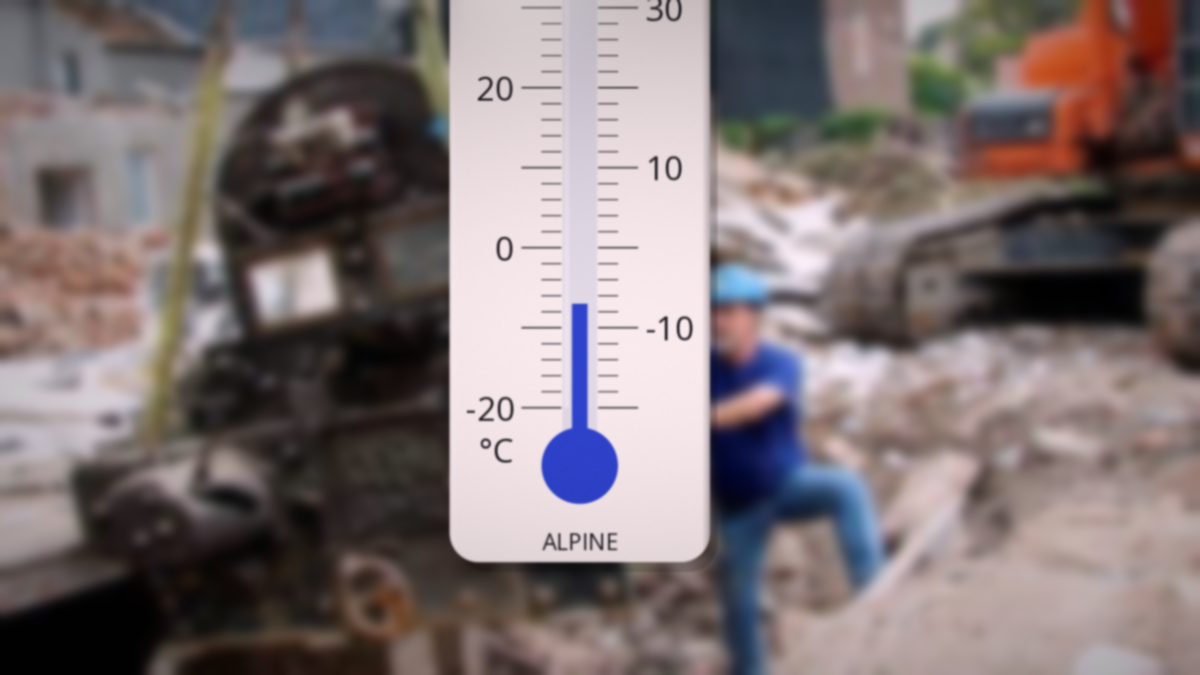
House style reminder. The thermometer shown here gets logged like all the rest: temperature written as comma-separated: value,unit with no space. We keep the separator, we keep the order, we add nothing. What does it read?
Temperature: -7,°C
